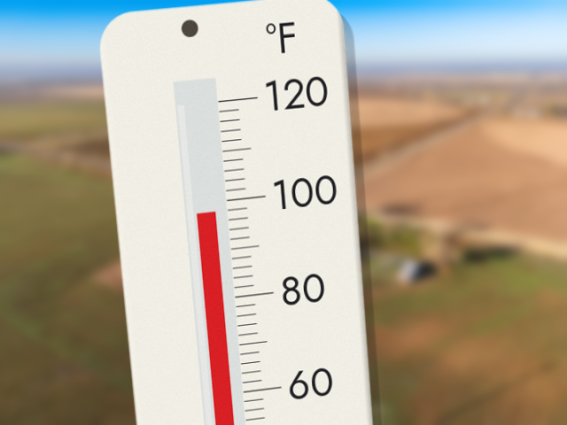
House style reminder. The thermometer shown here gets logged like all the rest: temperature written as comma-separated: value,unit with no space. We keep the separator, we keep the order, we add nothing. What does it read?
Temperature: 98,°F
